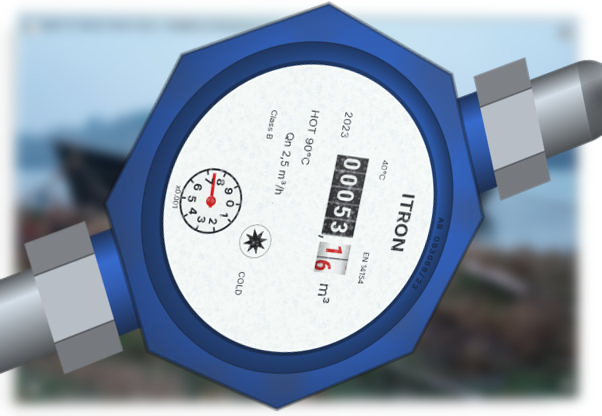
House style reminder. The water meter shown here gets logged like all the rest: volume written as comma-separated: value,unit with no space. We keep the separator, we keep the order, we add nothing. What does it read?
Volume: 53.157,m³
